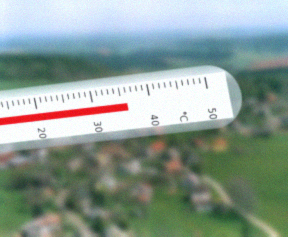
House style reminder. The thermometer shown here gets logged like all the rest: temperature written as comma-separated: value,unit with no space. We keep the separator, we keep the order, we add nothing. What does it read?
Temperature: 36,°C
